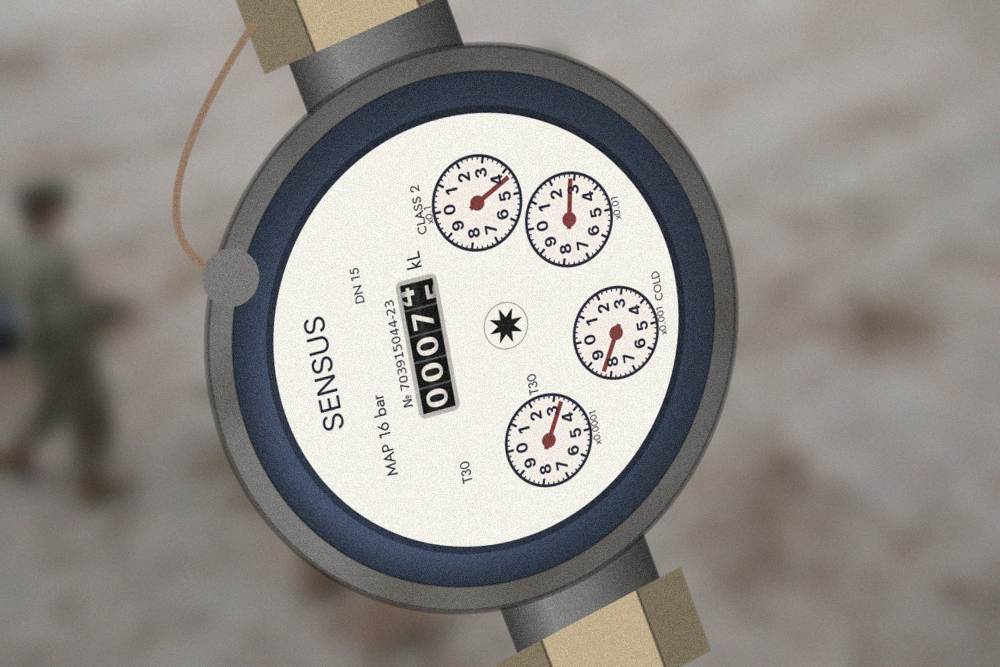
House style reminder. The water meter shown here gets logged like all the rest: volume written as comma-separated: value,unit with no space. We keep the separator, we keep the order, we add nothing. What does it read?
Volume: 74.4283,kL
